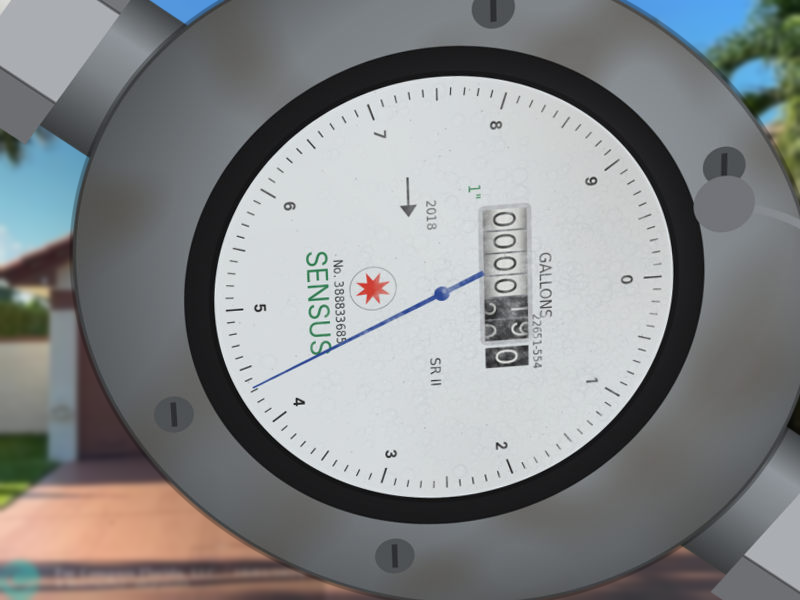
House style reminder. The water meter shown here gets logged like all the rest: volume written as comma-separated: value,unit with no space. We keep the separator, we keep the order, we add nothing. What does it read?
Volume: 194.3,gal
